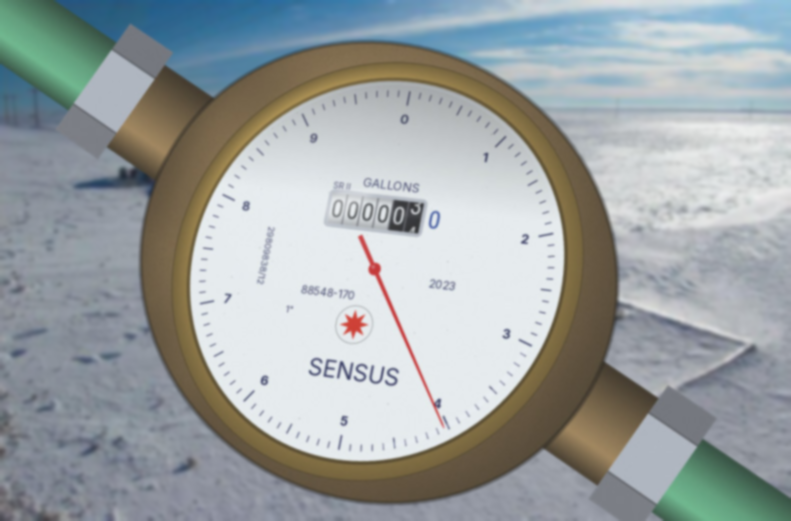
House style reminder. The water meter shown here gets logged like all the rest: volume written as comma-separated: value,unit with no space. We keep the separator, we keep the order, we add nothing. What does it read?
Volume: 34.0,gal
